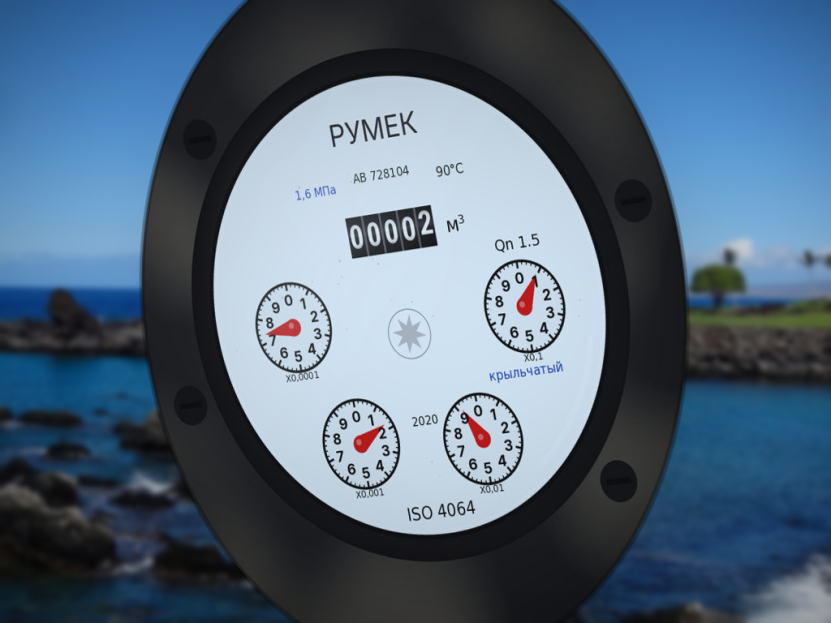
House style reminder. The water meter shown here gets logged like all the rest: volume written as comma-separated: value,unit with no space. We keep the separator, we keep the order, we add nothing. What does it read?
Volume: 2.0917,m³
